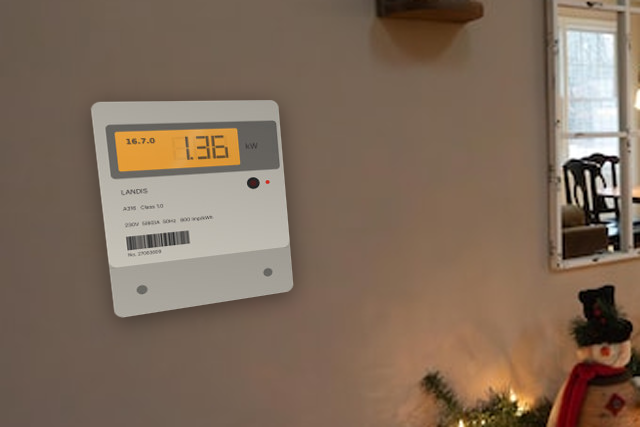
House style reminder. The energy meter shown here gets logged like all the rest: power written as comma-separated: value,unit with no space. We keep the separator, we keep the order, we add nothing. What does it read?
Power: 1.36,kW
